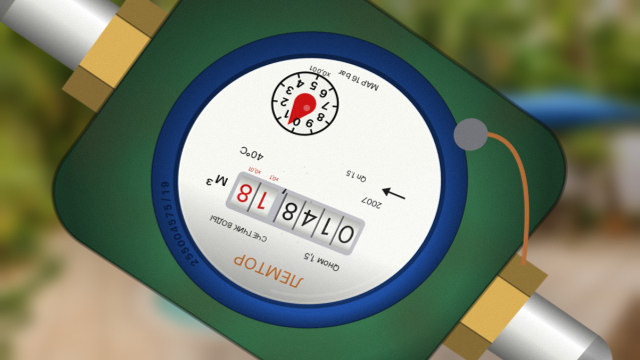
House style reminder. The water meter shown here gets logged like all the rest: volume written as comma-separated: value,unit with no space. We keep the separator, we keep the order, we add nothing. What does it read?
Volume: 148.180,m³
